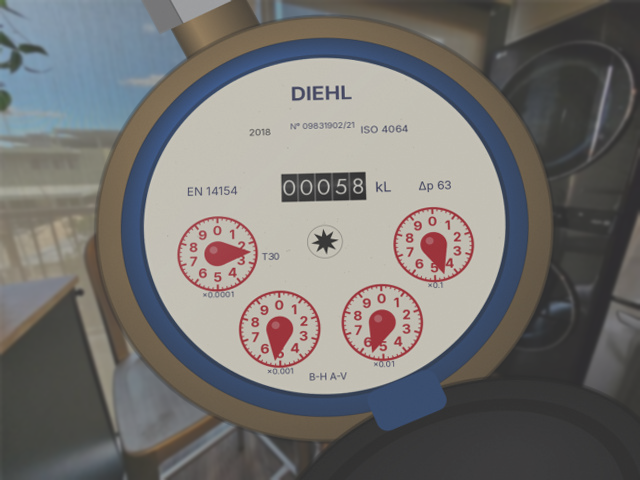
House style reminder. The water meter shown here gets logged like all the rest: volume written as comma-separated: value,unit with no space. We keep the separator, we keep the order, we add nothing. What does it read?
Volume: 58.4552,kL
